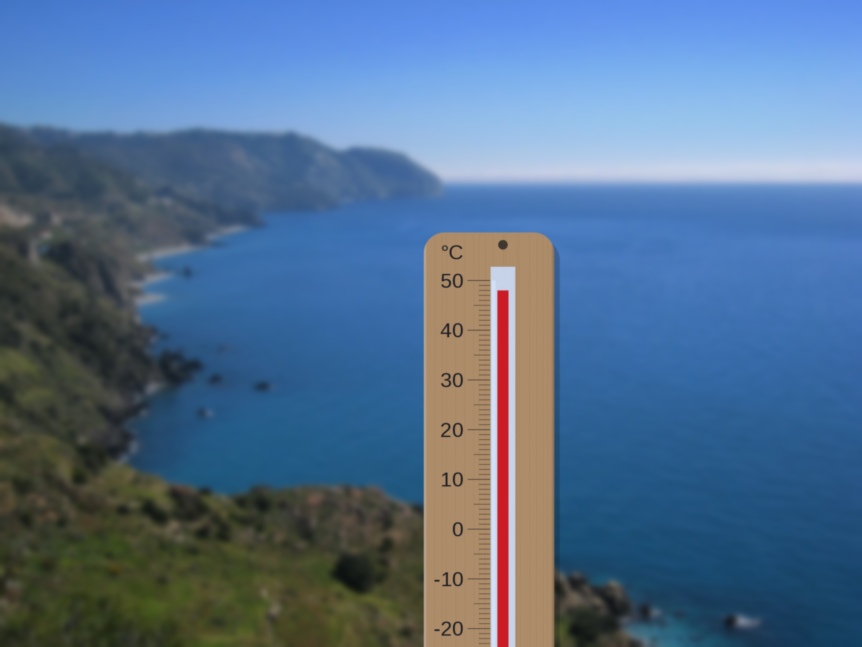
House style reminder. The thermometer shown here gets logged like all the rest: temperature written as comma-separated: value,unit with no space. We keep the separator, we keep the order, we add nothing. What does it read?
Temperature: 48,°C
